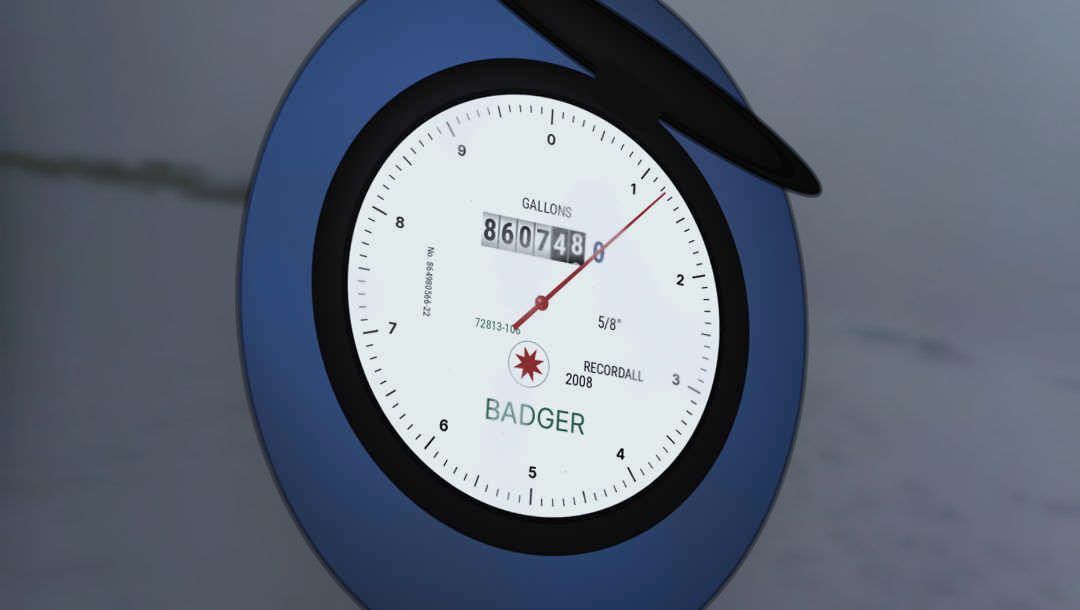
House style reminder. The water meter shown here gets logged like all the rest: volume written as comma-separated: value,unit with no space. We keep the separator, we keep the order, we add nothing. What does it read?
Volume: 8607481.2,gal
